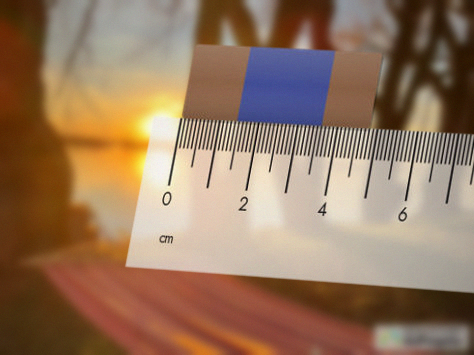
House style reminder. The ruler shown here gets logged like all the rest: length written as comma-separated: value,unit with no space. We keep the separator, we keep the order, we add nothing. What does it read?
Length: 4.8,cm
